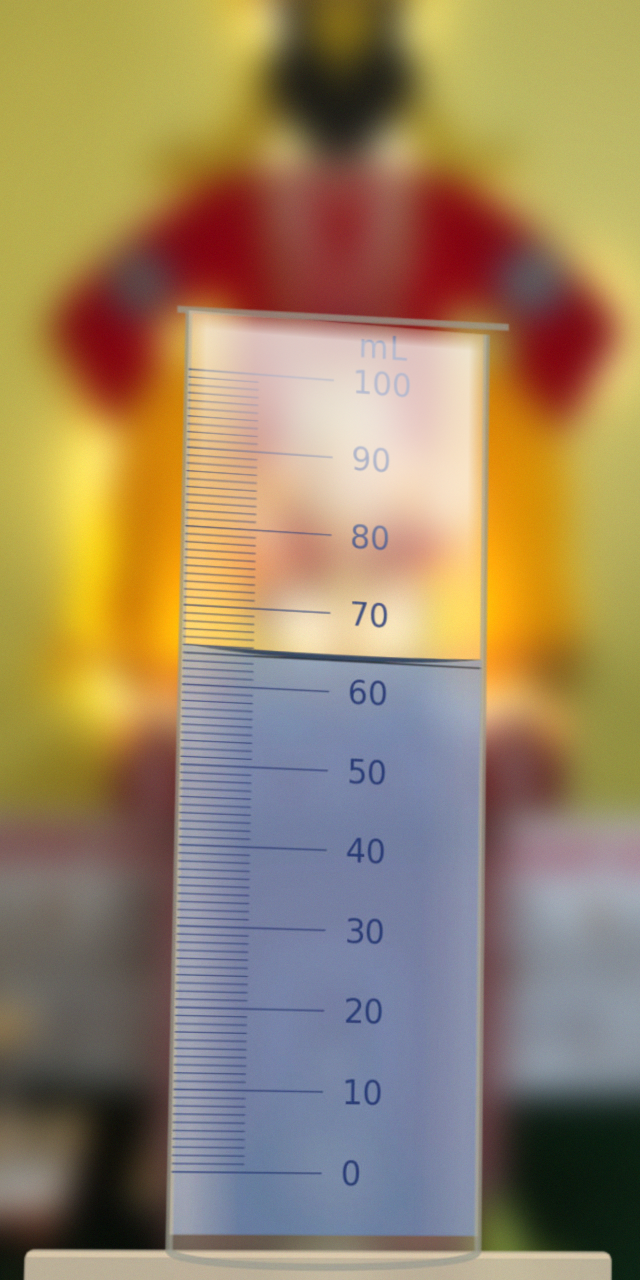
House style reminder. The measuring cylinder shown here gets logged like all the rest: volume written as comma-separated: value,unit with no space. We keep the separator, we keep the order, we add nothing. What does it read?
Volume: 64,mL
